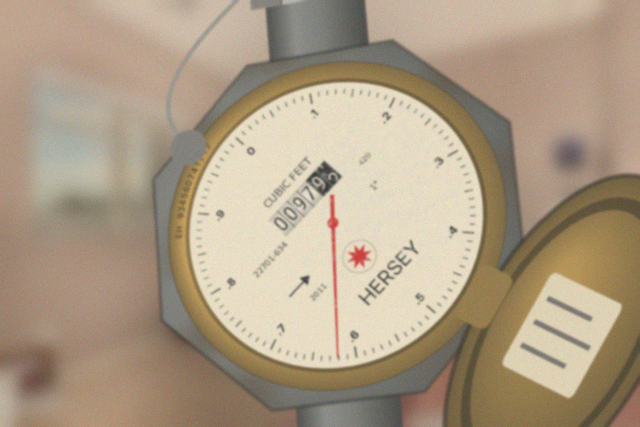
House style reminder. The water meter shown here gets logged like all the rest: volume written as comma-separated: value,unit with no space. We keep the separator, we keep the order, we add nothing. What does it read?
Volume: 9791.62,ft³
